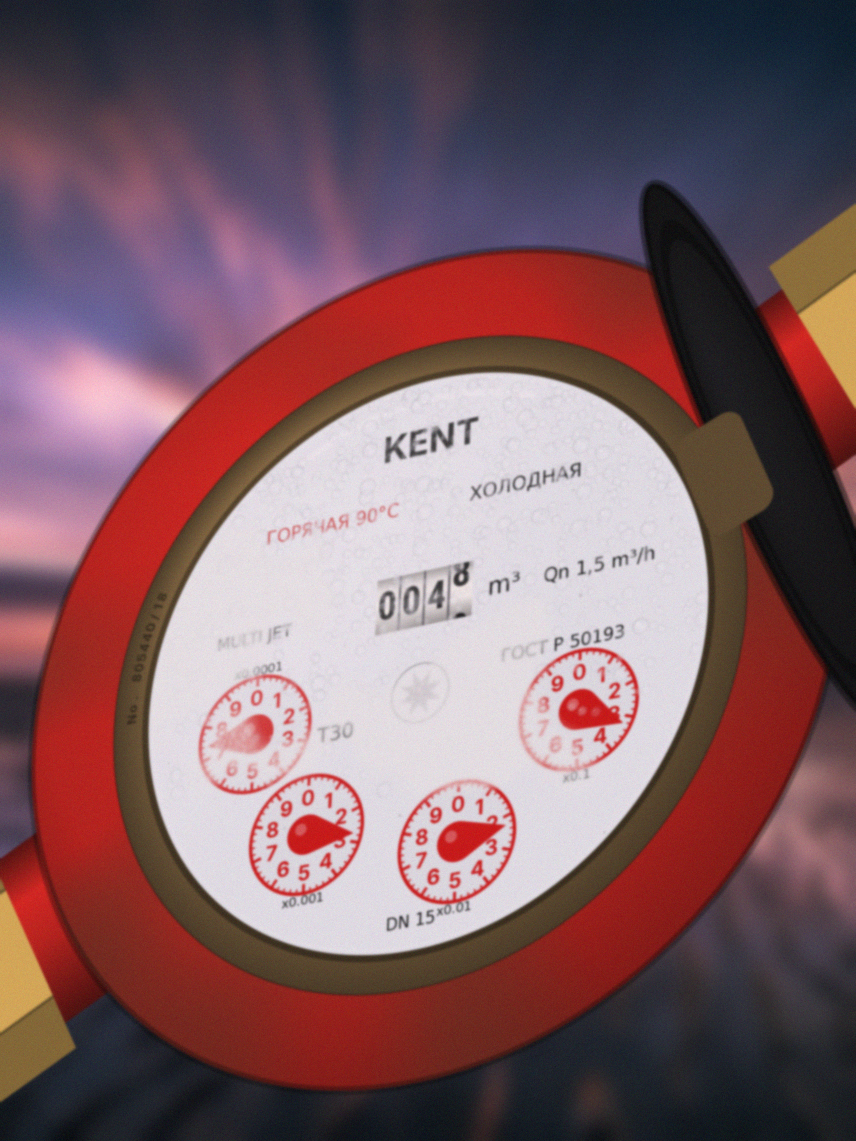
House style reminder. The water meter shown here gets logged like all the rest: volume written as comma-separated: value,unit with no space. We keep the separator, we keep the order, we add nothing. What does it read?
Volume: 48.3227,m³
